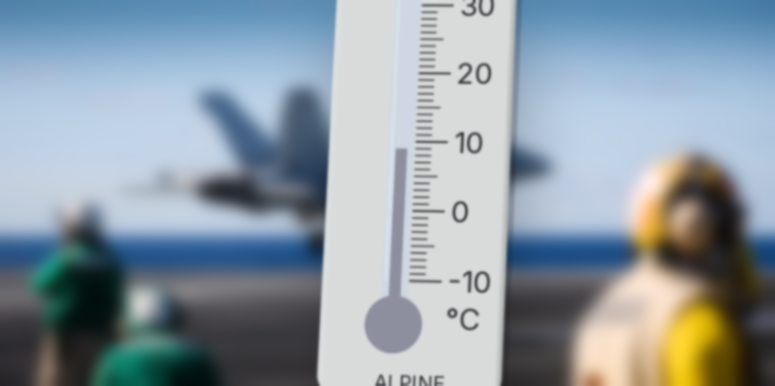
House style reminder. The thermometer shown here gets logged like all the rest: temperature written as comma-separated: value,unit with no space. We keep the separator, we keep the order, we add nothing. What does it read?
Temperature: 9,°C
